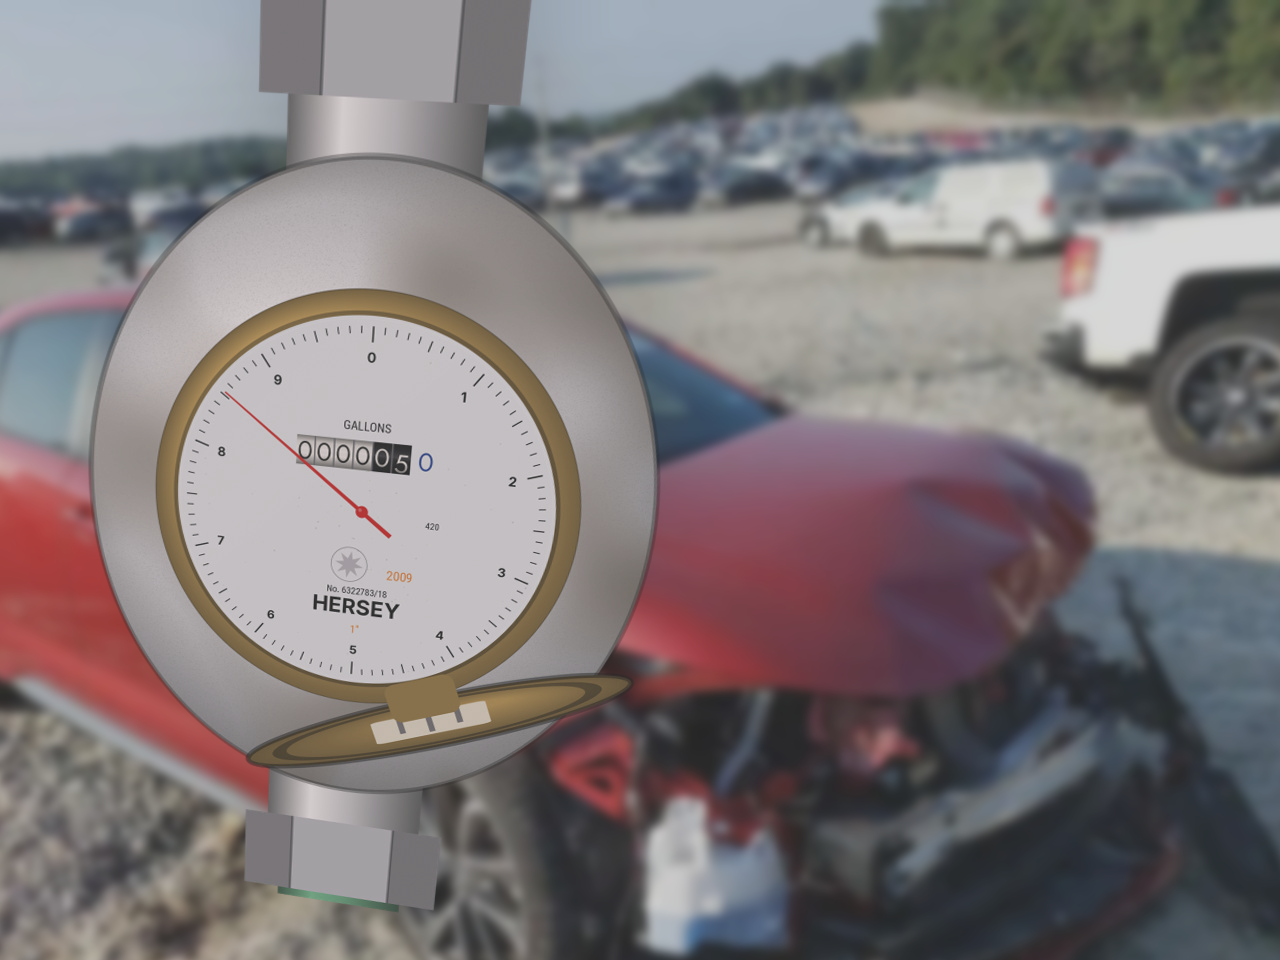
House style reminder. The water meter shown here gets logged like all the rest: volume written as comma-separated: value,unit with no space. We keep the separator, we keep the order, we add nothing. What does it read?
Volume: 48.5,gal
